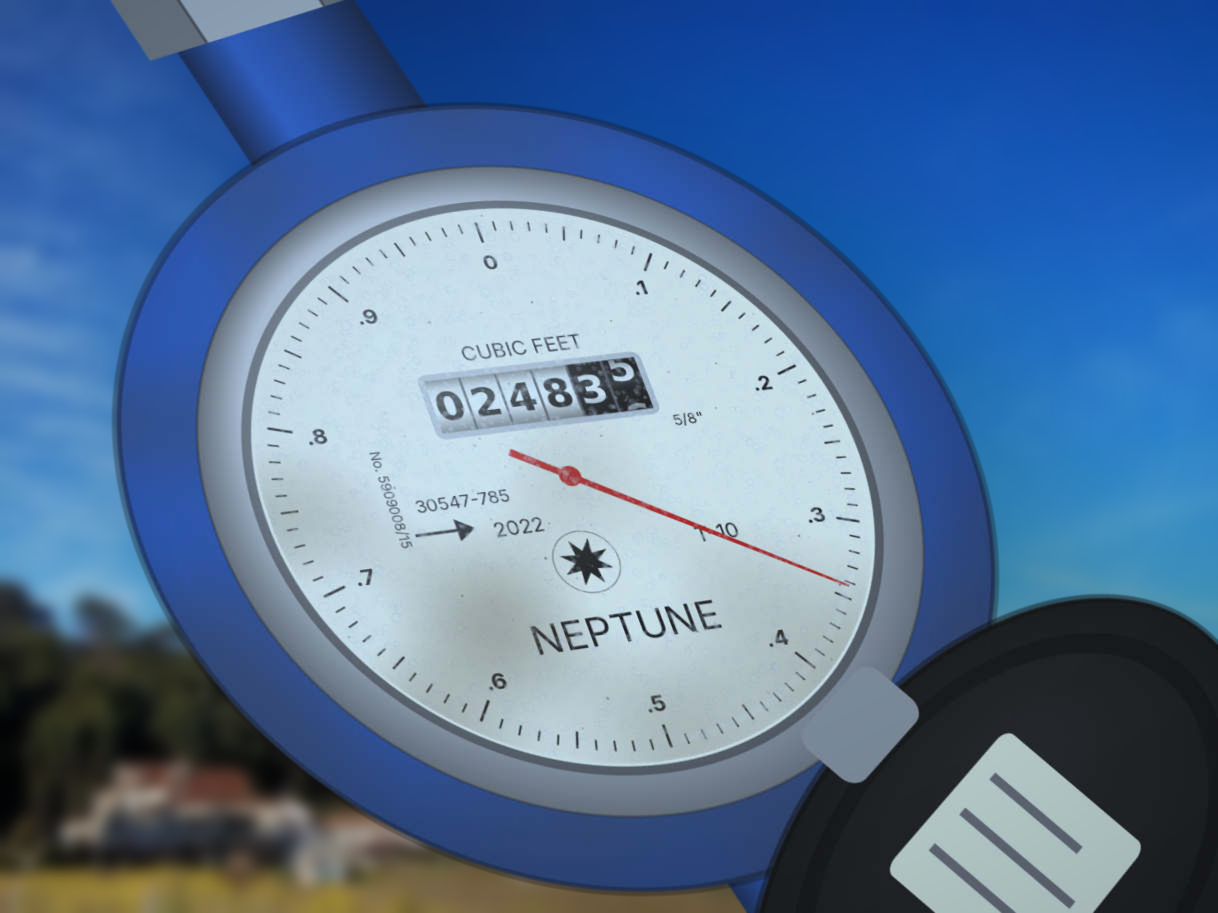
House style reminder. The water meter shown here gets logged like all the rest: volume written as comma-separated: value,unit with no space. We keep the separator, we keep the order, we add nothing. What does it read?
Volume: 24835.34,ft³
